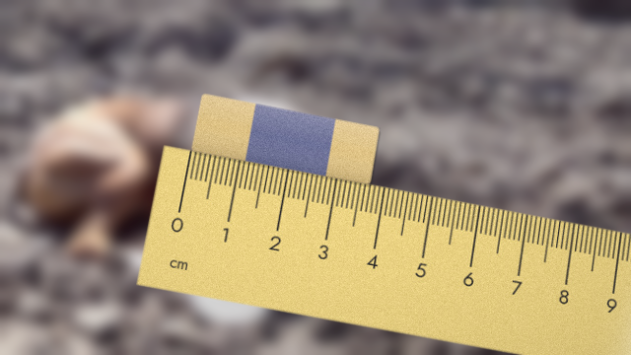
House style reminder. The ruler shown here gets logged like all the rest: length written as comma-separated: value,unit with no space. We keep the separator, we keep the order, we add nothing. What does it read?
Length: 3.7,cm
